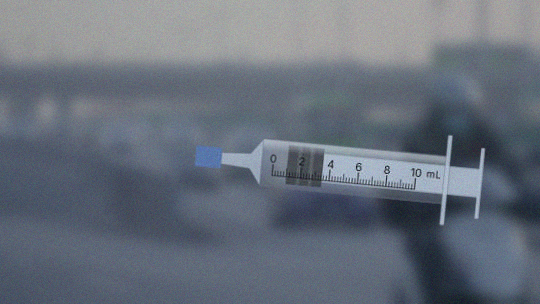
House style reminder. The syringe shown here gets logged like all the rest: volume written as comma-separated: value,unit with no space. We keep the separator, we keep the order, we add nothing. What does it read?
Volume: 1,mL
